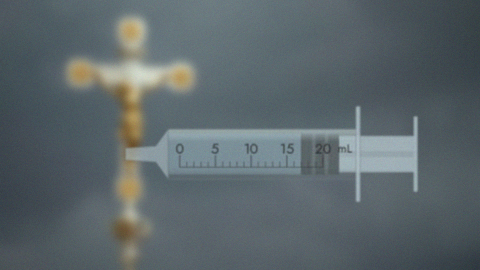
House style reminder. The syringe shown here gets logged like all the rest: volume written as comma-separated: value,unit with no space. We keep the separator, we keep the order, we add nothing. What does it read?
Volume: 17,mL
